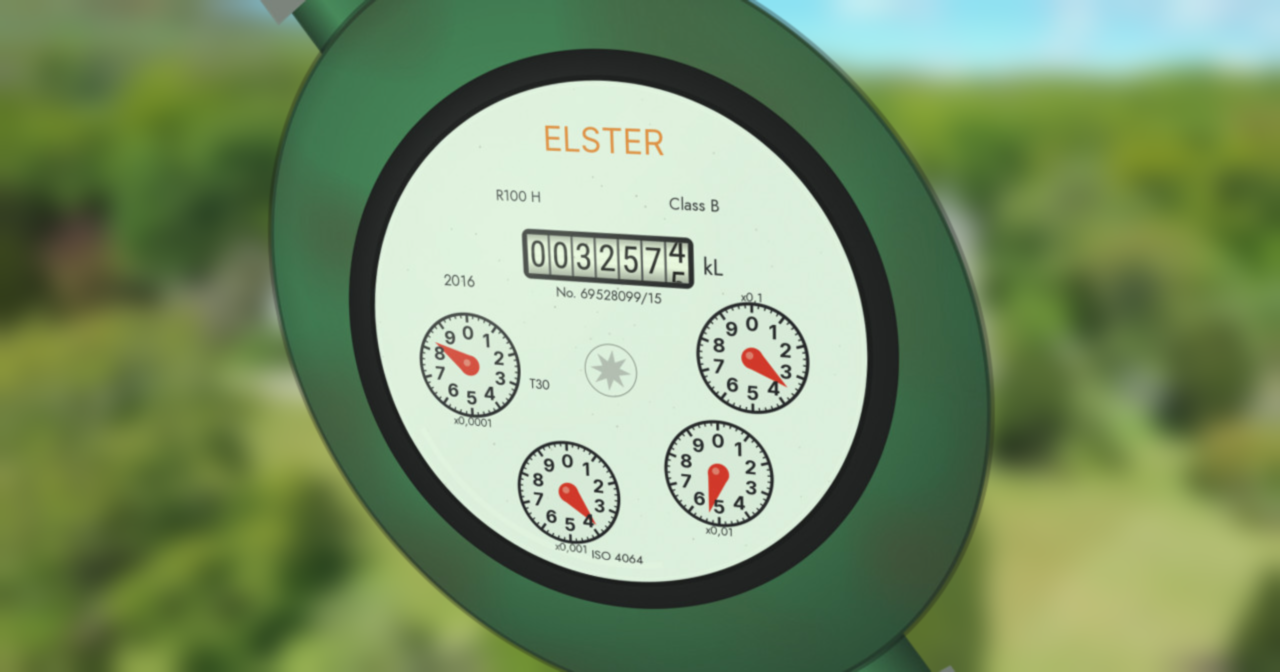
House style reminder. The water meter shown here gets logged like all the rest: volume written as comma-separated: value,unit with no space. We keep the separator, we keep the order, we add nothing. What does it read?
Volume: 32574.3538,kL
